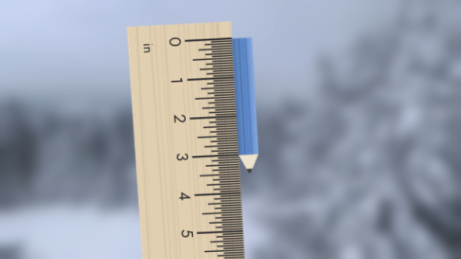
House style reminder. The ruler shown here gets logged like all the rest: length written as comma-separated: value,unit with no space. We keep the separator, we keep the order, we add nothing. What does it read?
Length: 3.5,in
